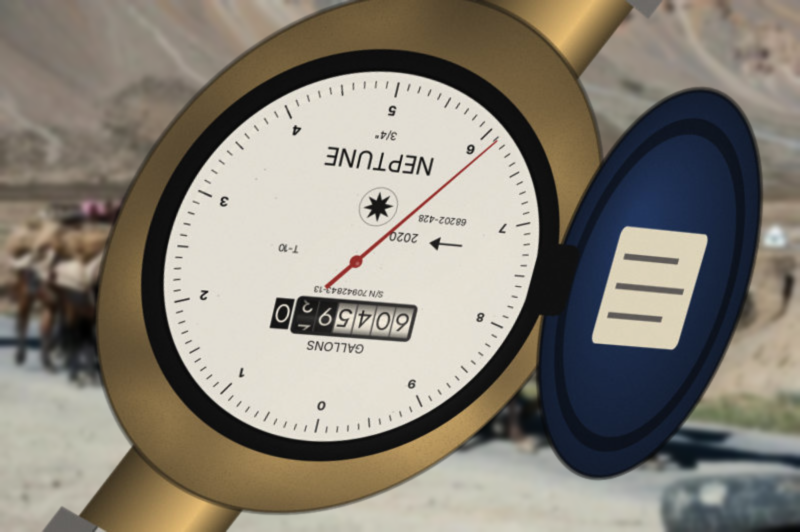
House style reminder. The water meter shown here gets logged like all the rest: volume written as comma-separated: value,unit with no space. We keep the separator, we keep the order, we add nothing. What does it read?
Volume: 6045926.1,gal
